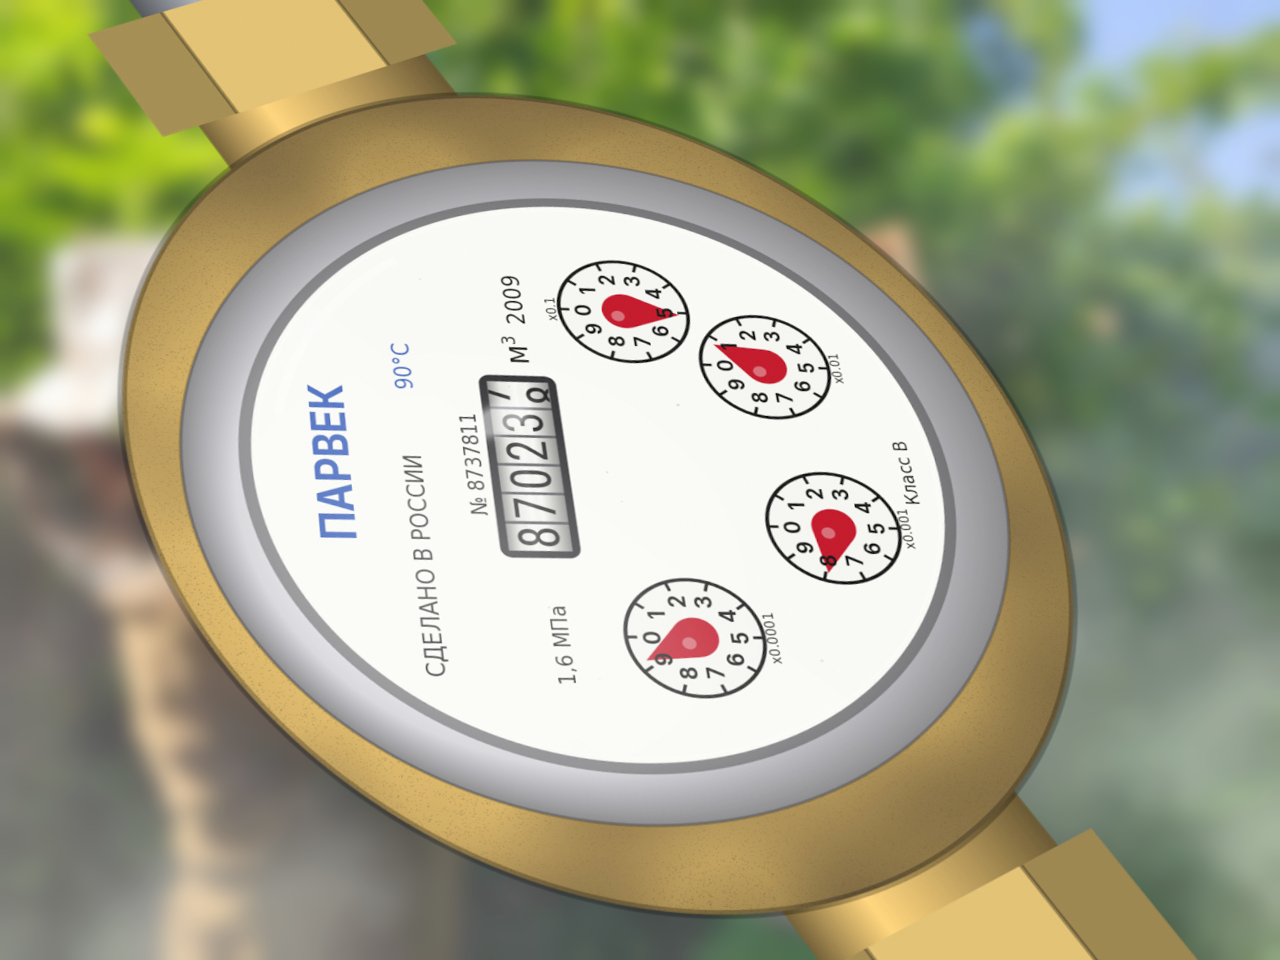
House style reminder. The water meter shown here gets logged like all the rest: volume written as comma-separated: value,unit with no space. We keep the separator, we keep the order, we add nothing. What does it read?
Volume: 870237.5079,m³
